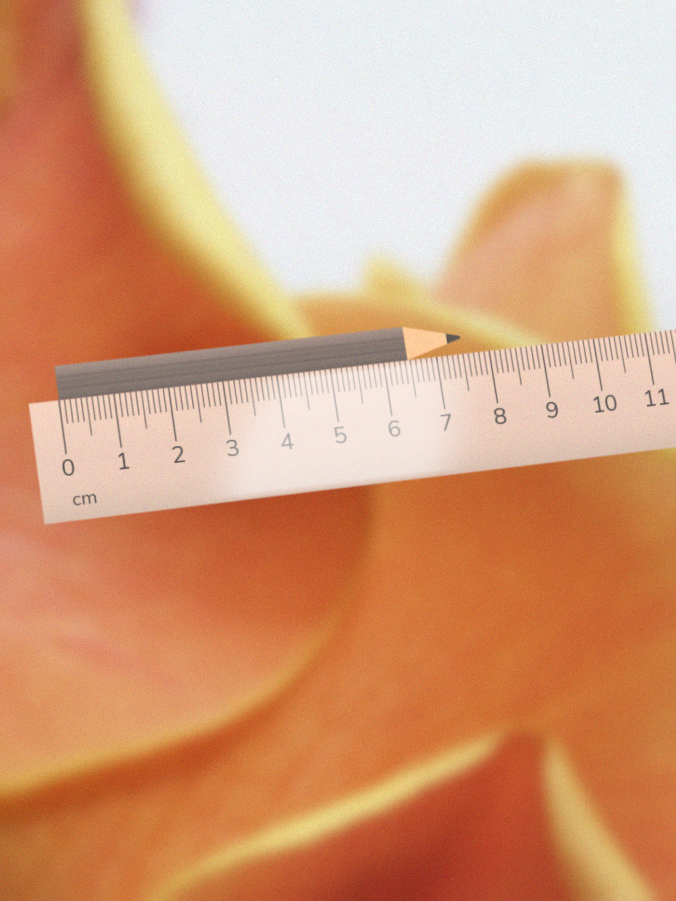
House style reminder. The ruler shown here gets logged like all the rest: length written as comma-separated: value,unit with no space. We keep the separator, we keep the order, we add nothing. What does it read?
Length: 7.5,cm
